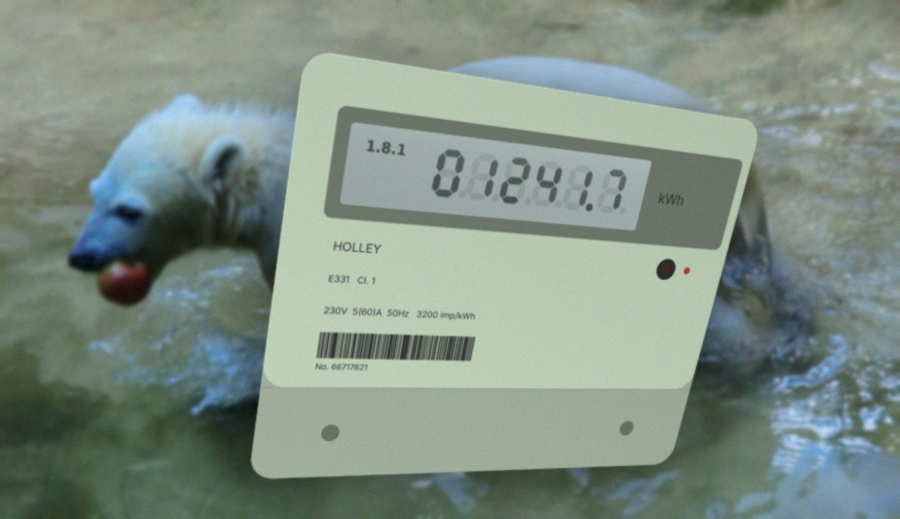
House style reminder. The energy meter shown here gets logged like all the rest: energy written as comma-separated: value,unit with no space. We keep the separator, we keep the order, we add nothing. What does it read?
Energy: 1241.7,kWh
